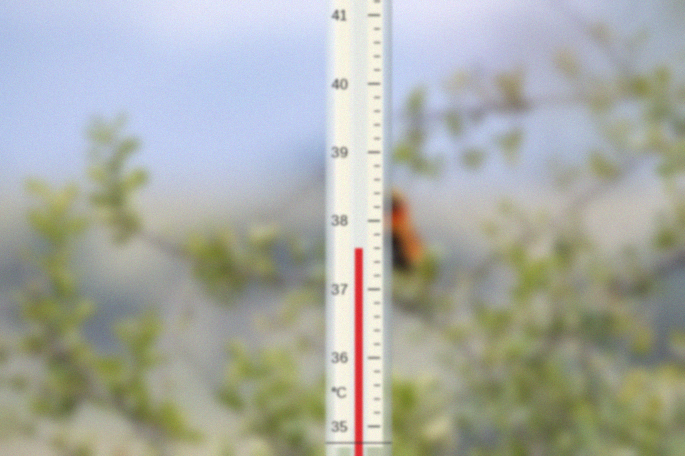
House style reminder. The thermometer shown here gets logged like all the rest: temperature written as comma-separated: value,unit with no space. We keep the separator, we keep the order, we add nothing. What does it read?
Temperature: 37.6,°C
